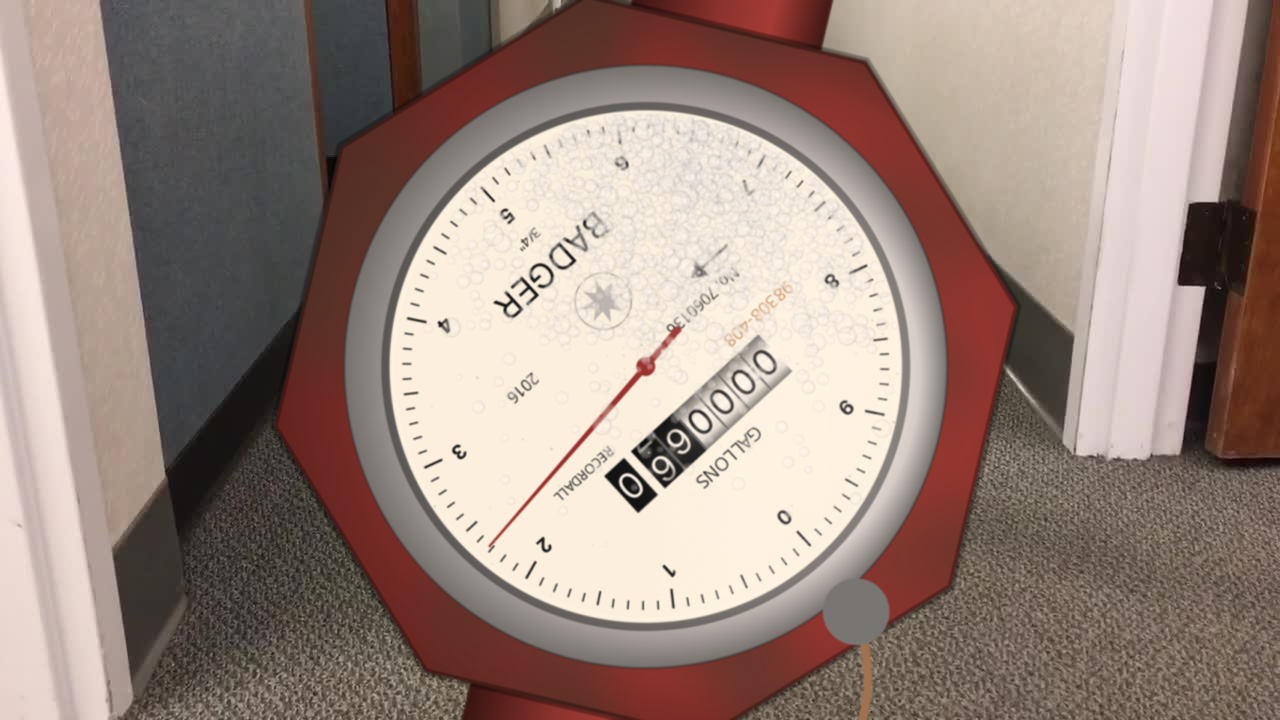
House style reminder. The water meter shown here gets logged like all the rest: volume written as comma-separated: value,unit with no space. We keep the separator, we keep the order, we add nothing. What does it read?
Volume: 662.3,gal
